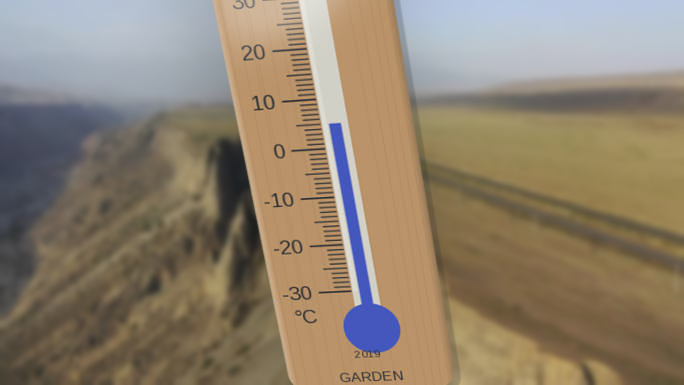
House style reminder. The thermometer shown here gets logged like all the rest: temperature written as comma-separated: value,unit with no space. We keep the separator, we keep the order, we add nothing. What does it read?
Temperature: 5,°C
